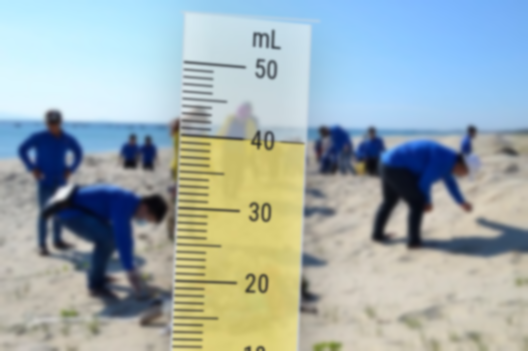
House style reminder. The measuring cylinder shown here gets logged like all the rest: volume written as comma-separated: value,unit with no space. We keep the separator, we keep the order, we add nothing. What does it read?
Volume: 40,mL
